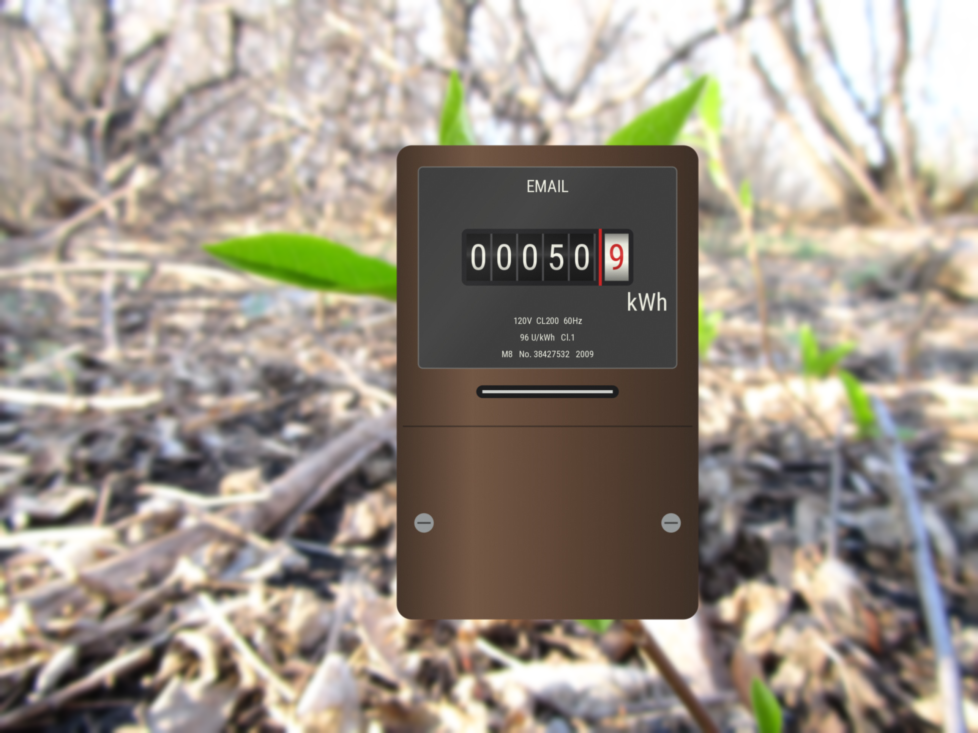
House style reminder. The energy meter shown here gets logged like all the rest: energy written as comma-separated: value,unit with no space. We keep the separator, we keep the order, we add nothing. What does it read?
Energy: 50.9,kWh
